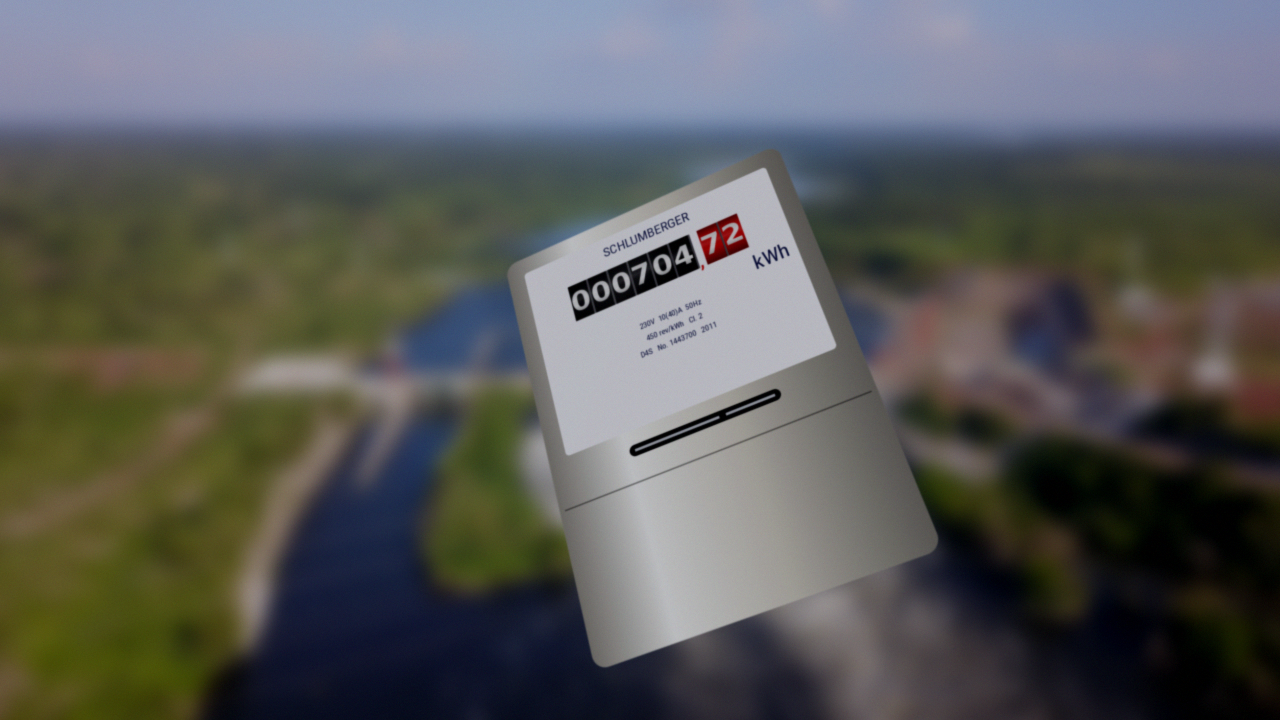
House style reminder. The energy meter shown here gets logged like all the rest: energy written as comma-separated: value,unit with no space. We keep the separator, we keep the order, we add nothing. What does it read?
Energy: 704.72,kWh
